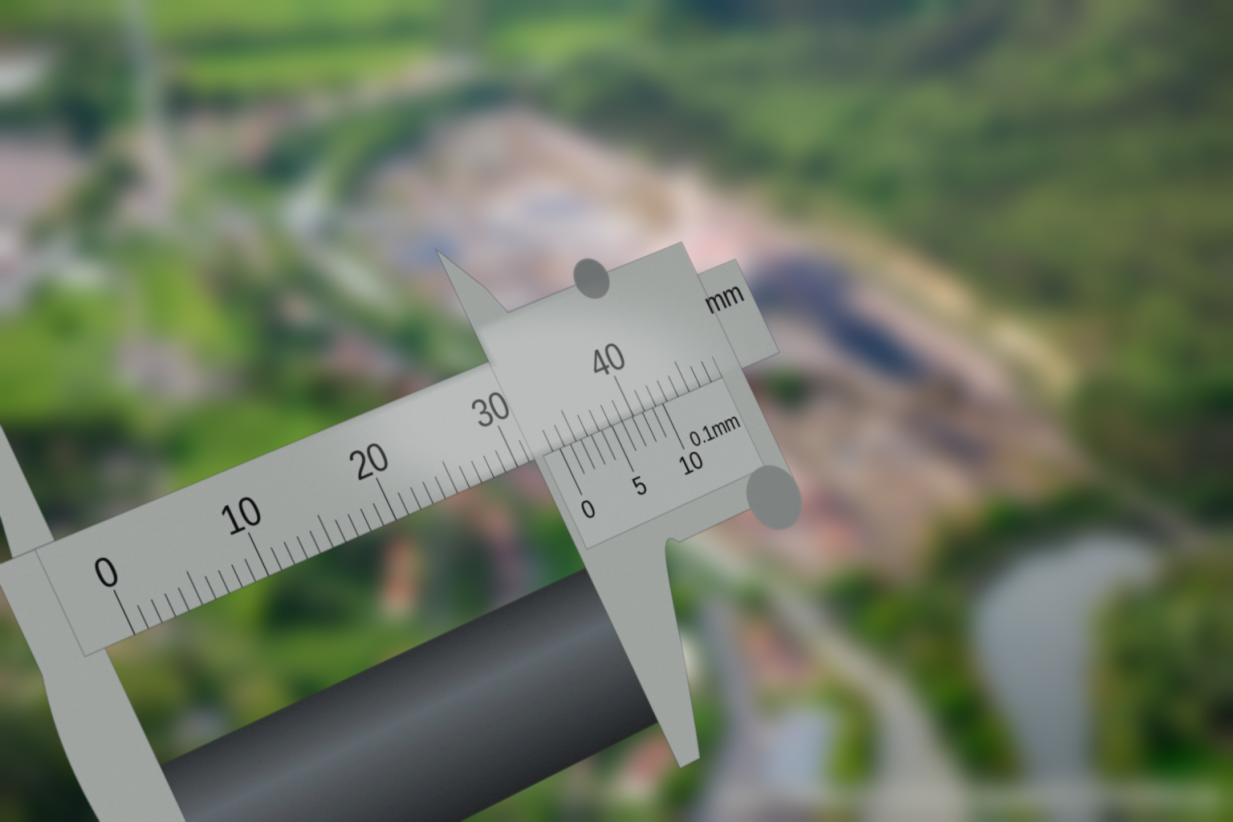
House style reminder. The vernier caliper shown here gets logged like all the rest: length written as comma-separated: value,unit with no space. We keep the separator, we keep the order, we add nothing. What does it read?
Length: 33.6,mm
